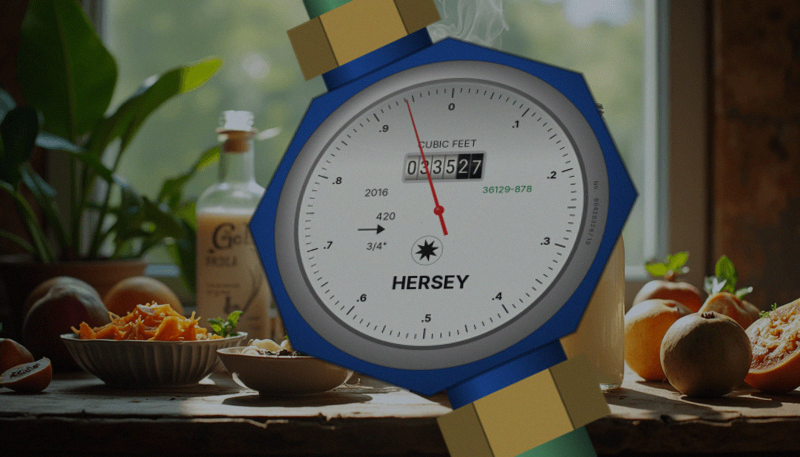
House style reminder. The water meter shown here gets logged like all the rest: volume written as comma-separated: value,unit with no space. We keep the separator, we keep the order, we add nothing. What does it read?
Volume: 33526.94,ft³
